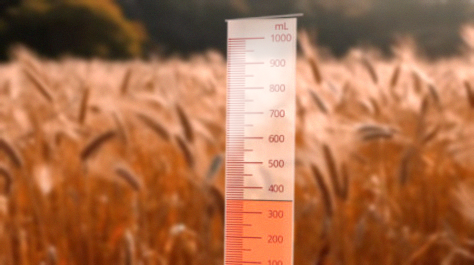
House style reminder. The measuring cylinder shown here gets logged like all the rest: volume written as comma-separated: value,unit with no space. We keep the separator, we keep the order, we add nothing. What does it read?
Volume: 350,mL
